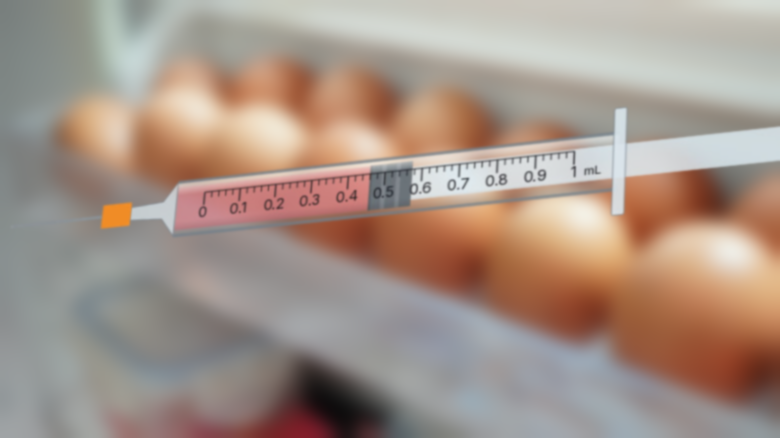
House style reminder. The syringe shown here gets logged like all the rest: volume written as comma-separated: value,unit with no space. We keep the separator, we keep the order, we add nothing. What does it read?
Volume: 0.46,mL
